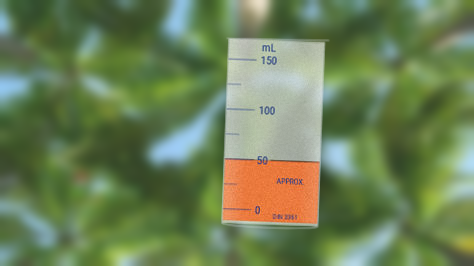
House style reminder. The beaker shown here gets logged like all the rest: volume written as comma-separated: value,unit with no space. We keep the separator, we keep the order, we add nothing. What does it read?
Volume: 50,mL
